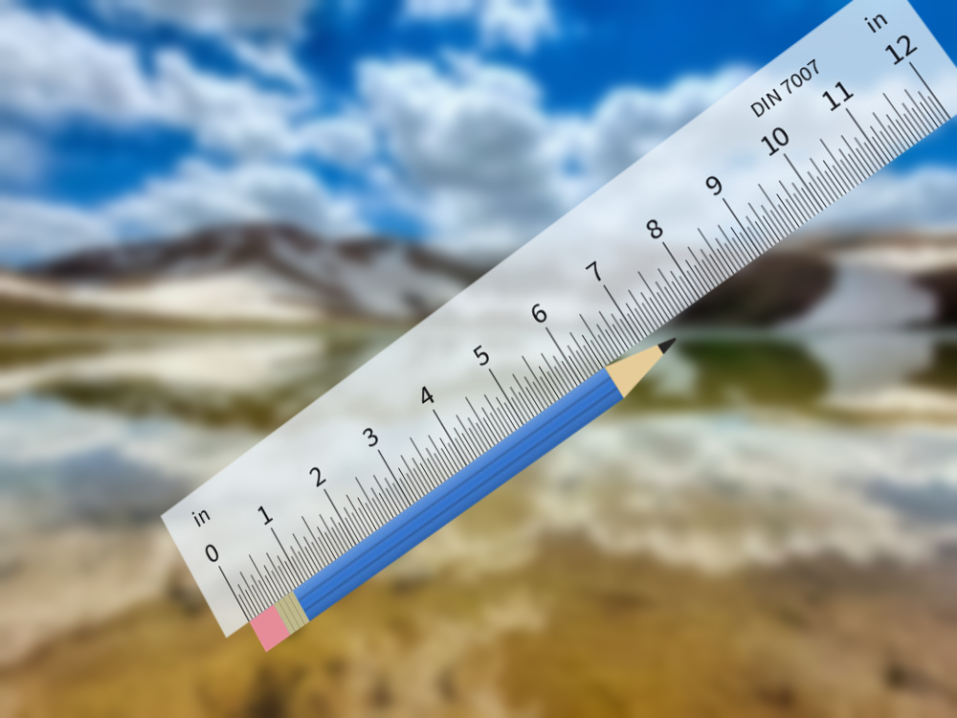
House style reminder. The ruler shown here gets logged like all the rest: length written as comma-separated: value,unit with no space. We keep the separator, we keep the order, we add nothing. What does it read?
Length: 7.4375,in
